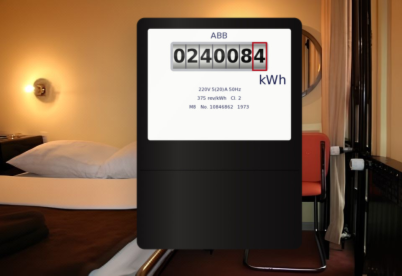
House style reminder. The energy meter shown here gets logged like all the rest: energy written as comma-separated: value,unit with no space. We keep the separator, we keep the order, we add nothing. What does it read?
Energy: 24008.4,kWh
